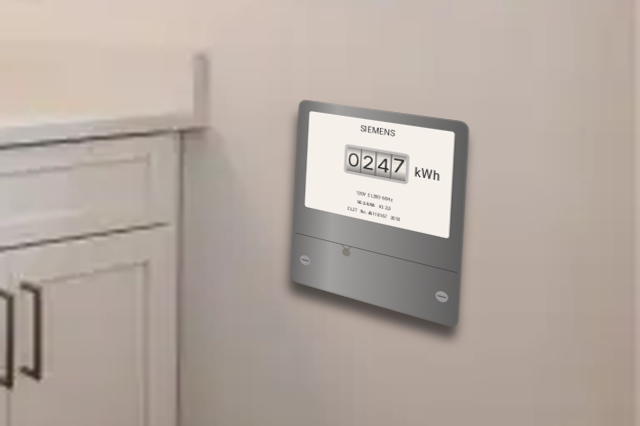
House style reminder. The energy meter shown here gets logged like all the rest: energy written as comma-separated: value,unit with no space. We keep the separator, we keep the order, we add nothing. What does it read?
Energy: 247,kWh
